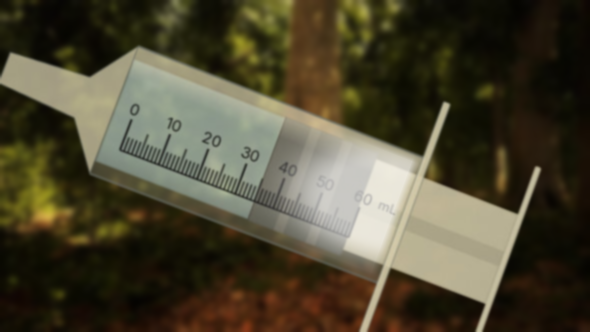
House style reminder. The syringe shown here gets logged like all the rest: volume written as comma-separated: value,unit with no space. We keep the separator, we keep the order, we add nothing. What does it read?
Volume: 35,mL
